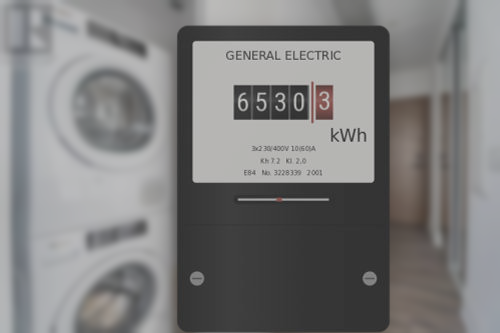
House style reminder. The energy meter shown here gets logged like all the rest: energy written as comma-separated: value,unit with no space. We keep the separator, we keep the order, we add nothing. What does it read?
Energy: 6530.3,kWh
